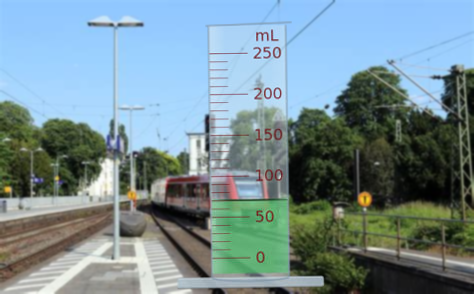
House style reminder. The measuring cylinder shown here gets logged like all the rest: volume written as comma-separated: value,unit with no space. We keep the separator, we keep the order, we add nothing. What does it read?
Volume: 70,mL
